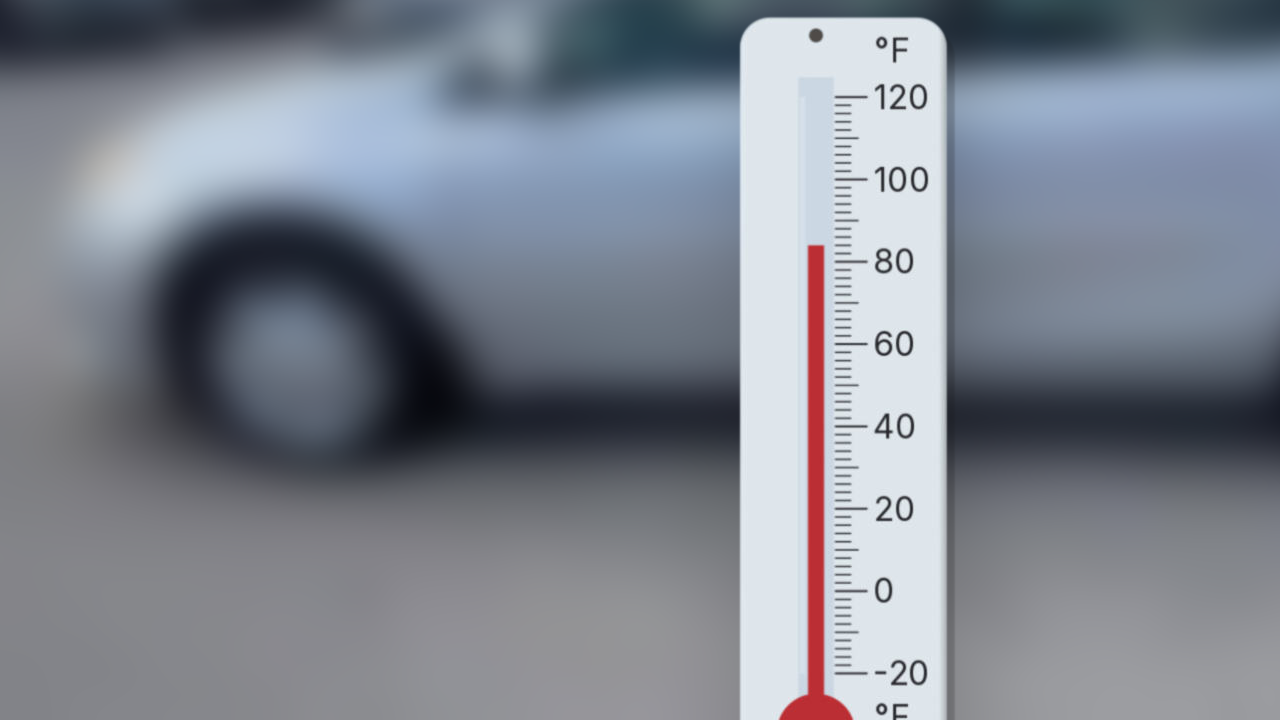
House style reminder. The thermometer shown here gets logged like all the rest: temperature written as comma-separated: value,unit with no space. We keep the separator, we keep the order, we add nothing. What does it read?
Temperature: 84,°F
